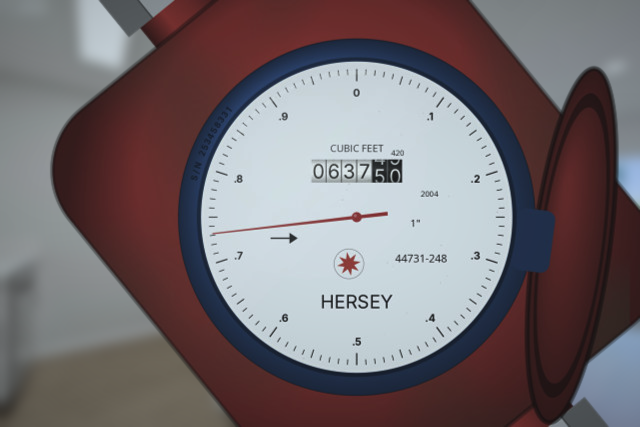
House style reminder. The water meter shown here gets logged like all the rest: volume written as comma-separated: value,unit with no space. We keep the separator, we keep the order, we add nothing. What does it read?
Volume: 63749.73,ft³
